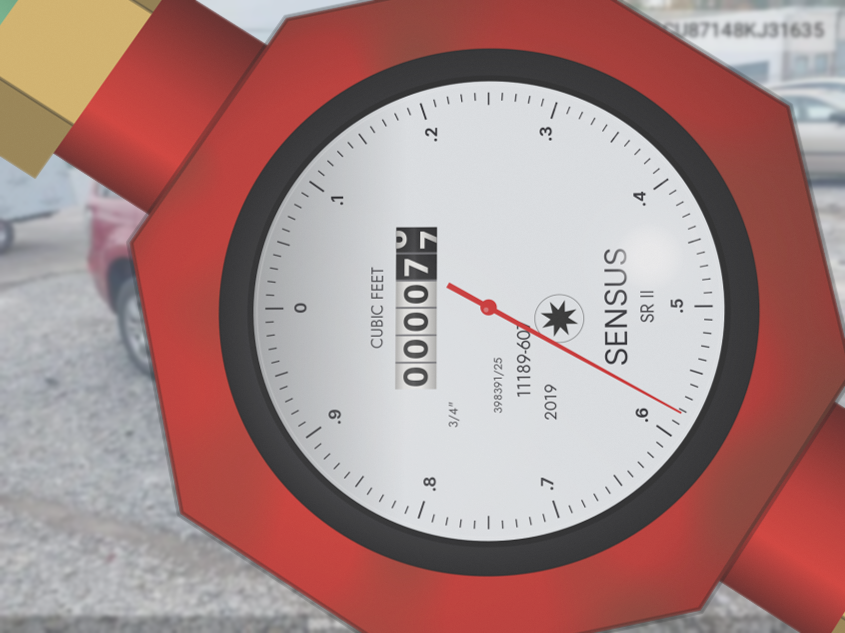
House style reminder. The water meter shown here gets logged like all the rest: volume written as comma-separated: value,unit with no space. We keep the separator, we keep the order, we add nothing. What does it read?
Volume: 76.58,ft³
